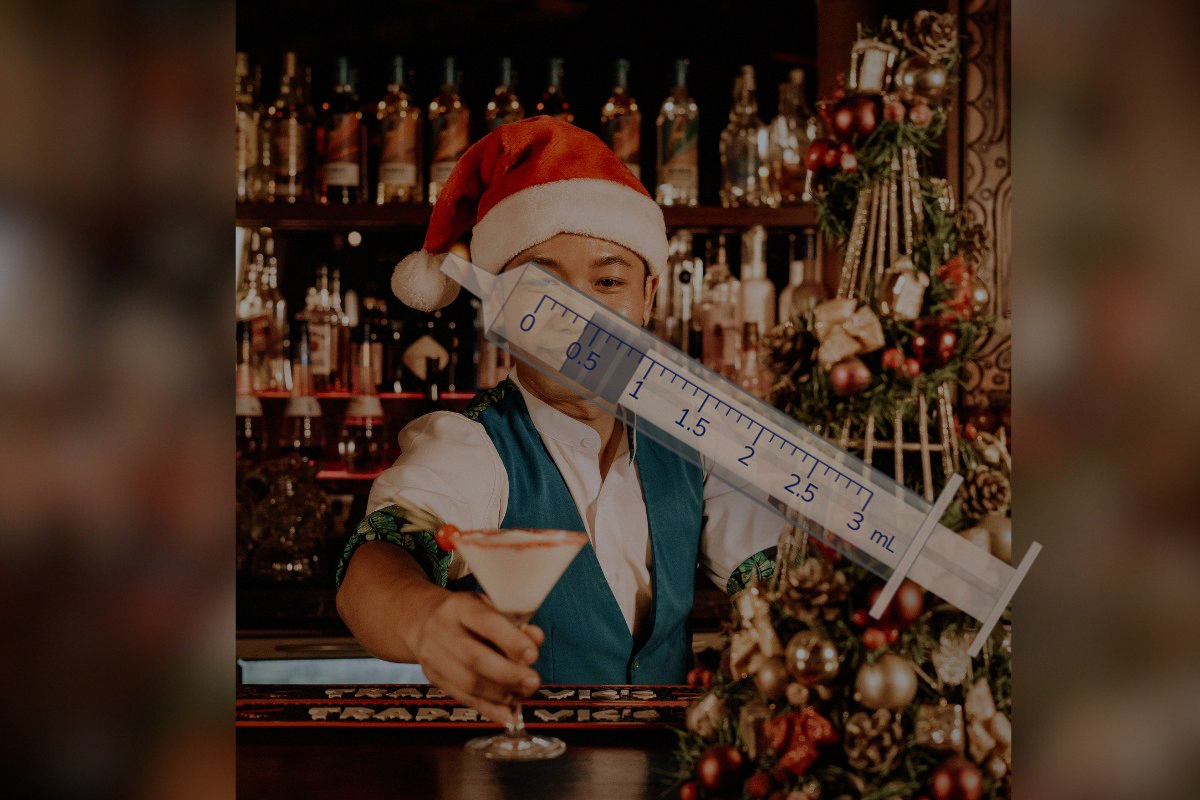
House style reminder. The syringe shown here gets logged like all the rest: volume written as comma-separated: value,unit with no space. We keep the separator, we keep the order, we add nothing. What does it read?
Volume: 0.4,mL
